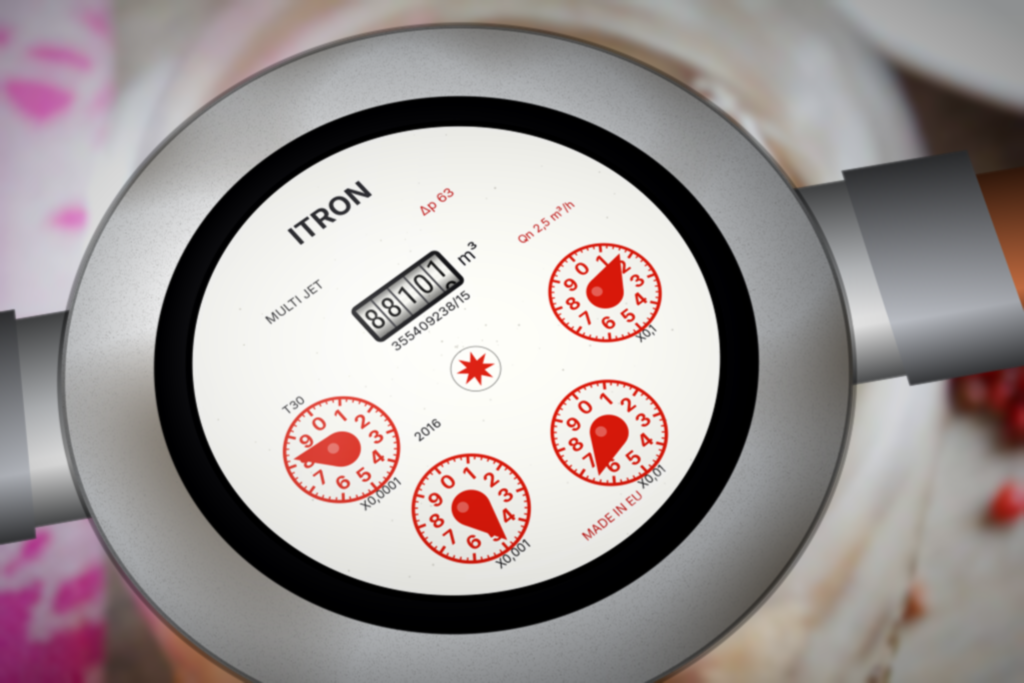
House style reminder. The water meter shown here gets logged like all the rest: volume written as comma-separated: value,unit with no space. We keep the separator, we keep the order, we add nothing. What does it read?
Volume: 88101.1648,m³
